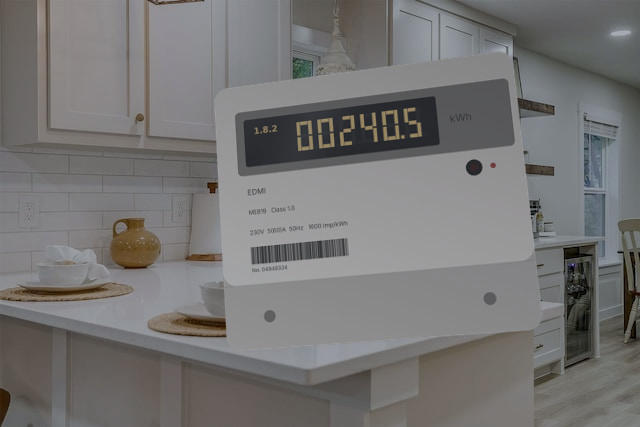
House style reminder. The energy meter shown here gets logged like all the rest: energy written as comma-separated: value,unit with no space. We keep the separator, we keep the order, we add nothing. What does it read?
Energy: 240.5,kWh
